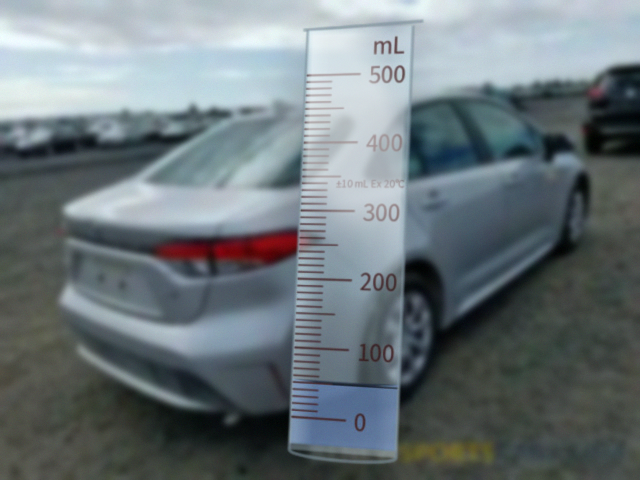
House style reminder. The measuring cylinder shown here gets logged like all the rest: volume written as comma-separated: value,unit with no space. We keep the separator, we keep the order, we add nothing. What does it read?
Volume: 50,mL
